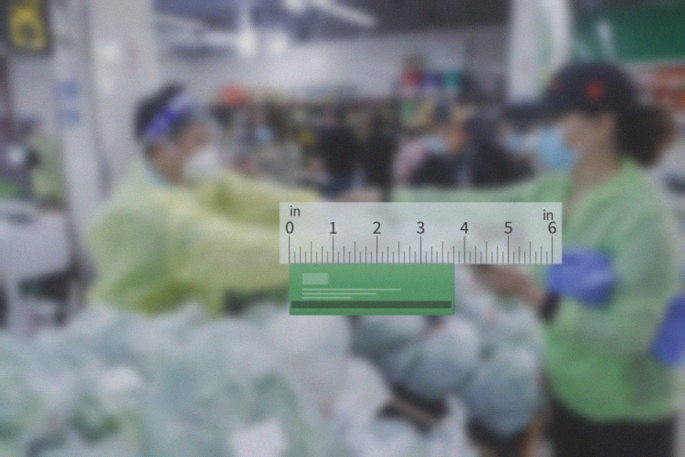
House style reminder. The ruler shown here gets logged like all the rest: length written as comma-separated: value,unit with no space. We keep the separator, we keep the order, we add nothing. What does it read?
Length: 3.75,in
